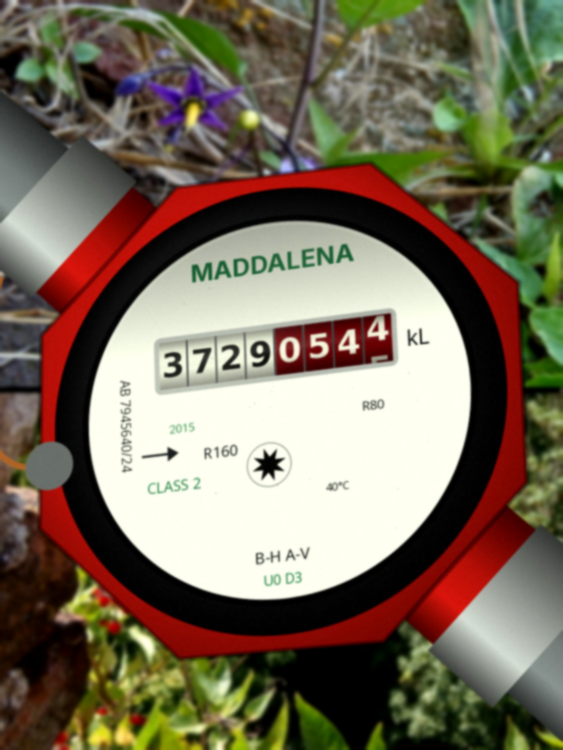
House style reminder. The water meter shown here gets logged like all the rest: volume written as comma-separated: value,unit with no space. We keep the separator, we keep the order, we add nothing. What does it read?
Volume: 3729.0544,kL
